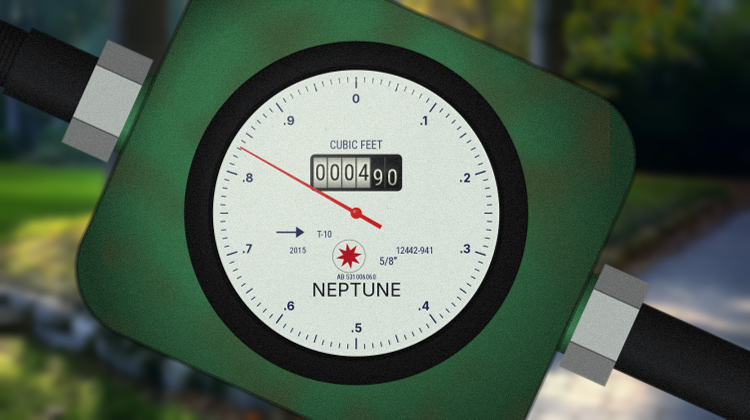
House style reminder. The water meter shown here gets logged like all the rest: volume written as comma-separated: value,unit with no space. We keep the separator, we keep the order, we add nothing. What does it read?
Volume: 489.83,ft³
